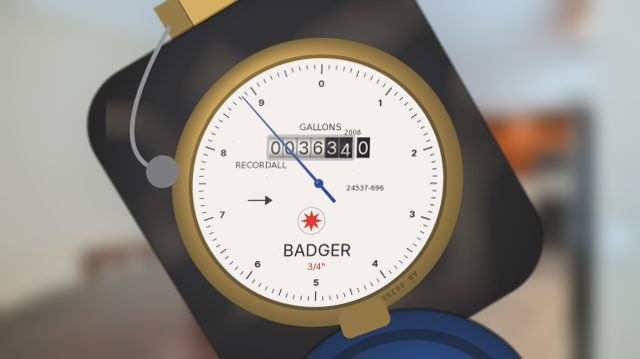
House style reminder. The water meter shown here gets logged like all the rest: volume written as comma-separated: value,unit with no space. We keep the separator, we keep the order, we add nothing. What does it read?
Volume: 36338.8,gal
